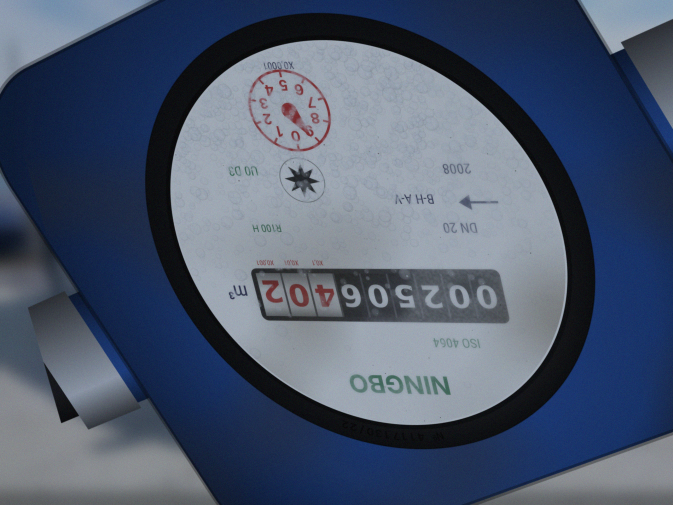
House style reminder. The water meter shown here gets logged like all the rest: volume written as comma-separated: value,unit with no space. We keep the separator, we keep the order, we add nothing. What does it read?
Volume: 2506.4019,m³
